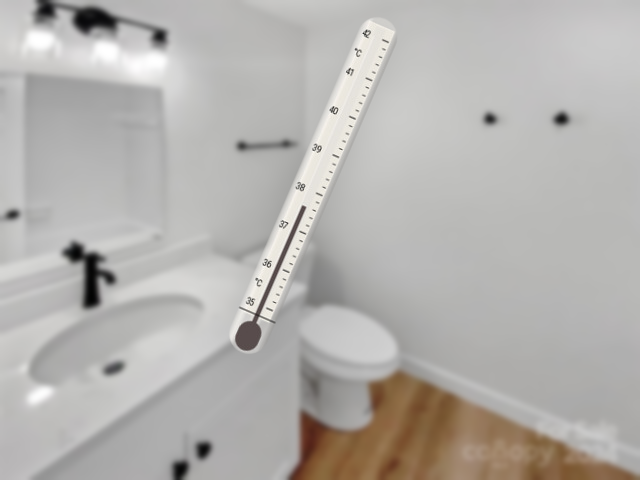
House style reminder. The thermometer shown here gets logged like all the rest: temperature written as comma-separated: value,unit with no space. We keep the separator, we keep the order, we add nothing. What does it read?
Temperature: 37.6,°C
